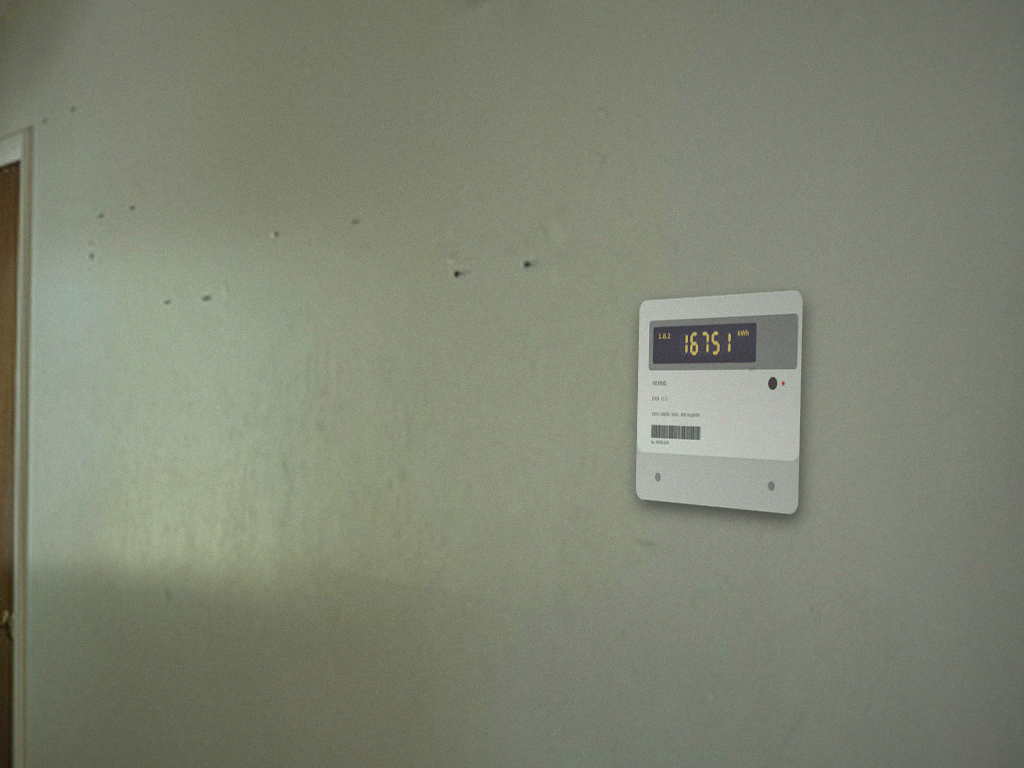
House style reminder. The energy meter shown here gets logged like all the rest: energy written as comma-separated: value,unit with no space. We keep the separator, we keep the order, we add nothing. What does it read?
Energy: 16751,kWh
